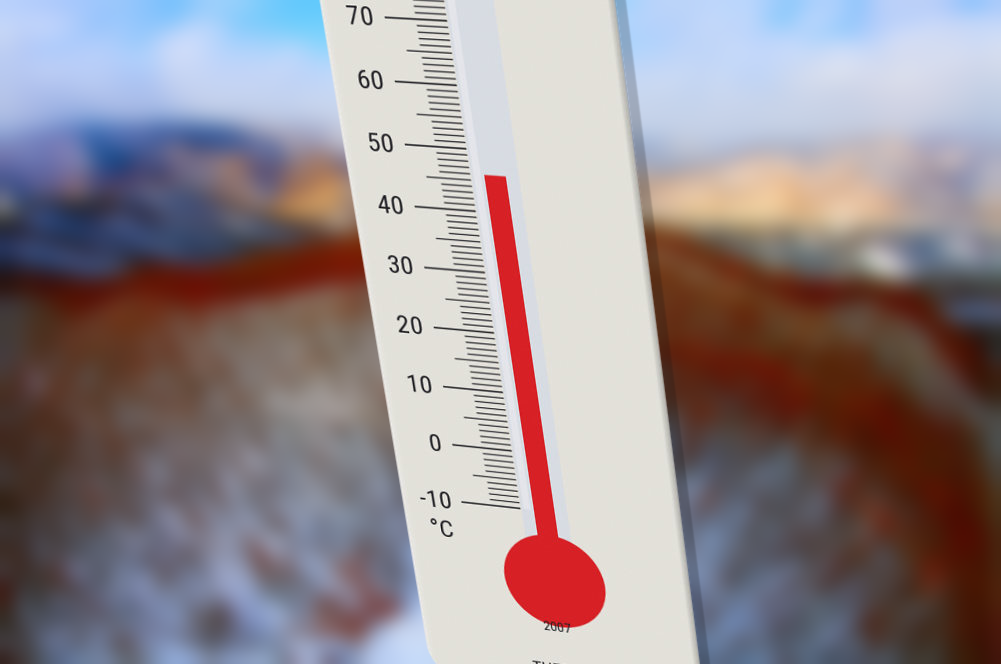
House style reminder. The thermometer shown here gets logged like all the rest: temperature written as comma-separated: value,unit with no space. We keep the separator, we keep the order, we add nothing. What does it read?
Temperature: 46,°C
